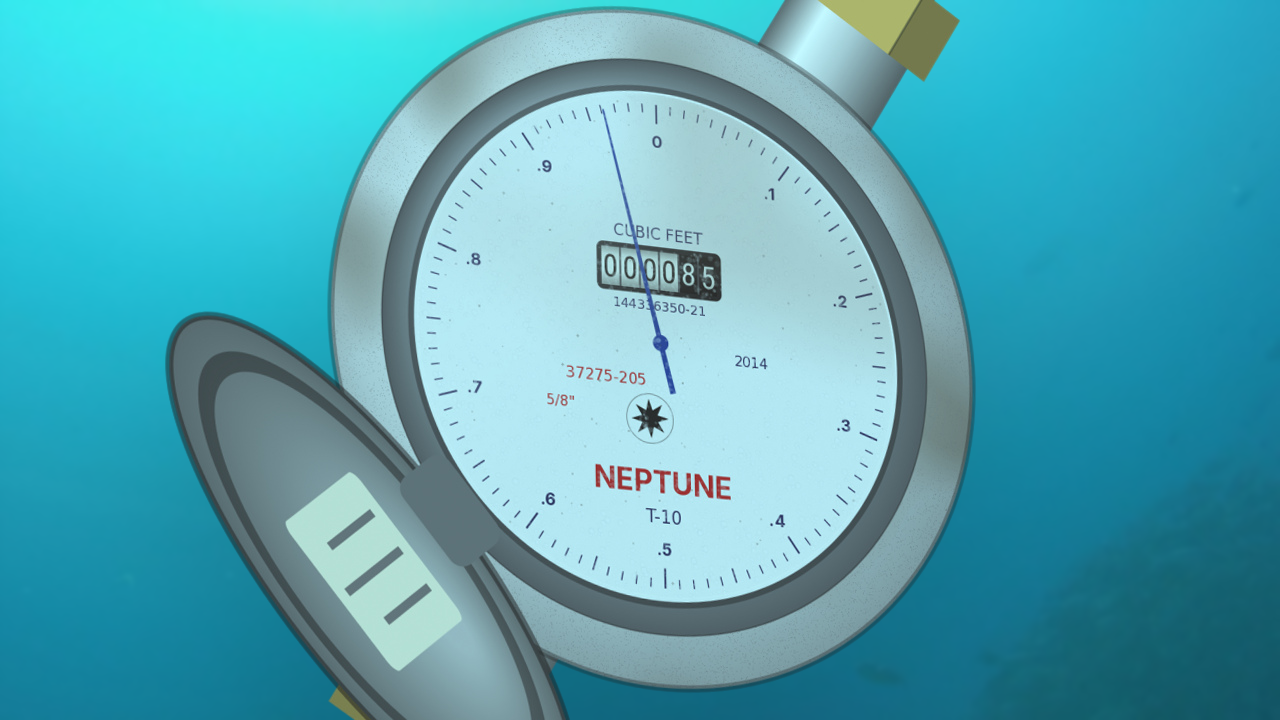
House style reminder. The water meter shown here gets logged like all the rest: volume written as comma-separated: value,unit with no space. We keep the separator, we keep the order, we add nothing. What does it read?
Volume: 84.96,ft³
